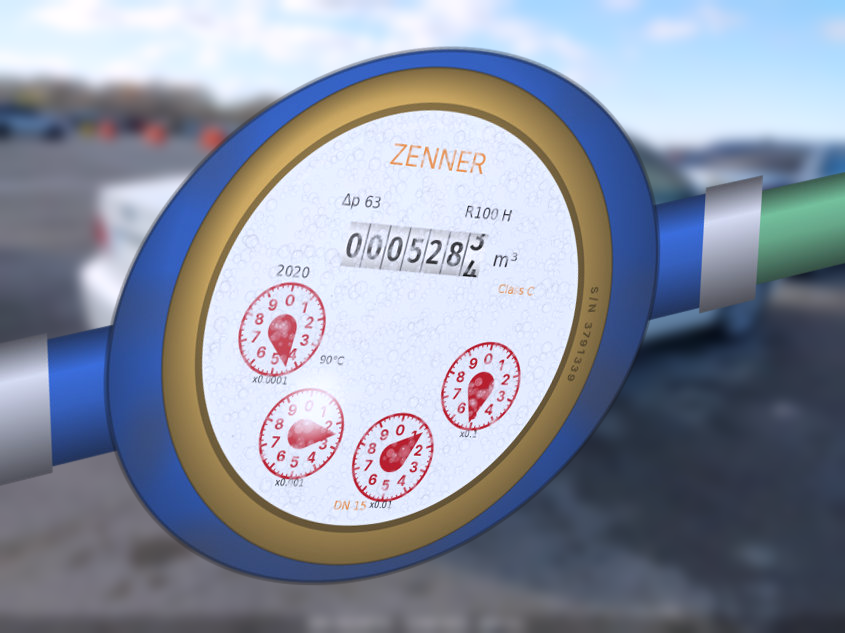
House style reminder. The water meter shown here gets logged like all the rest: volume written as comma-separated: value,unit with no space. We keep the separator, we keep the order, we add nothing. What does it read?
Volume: 5283.5124,m³
